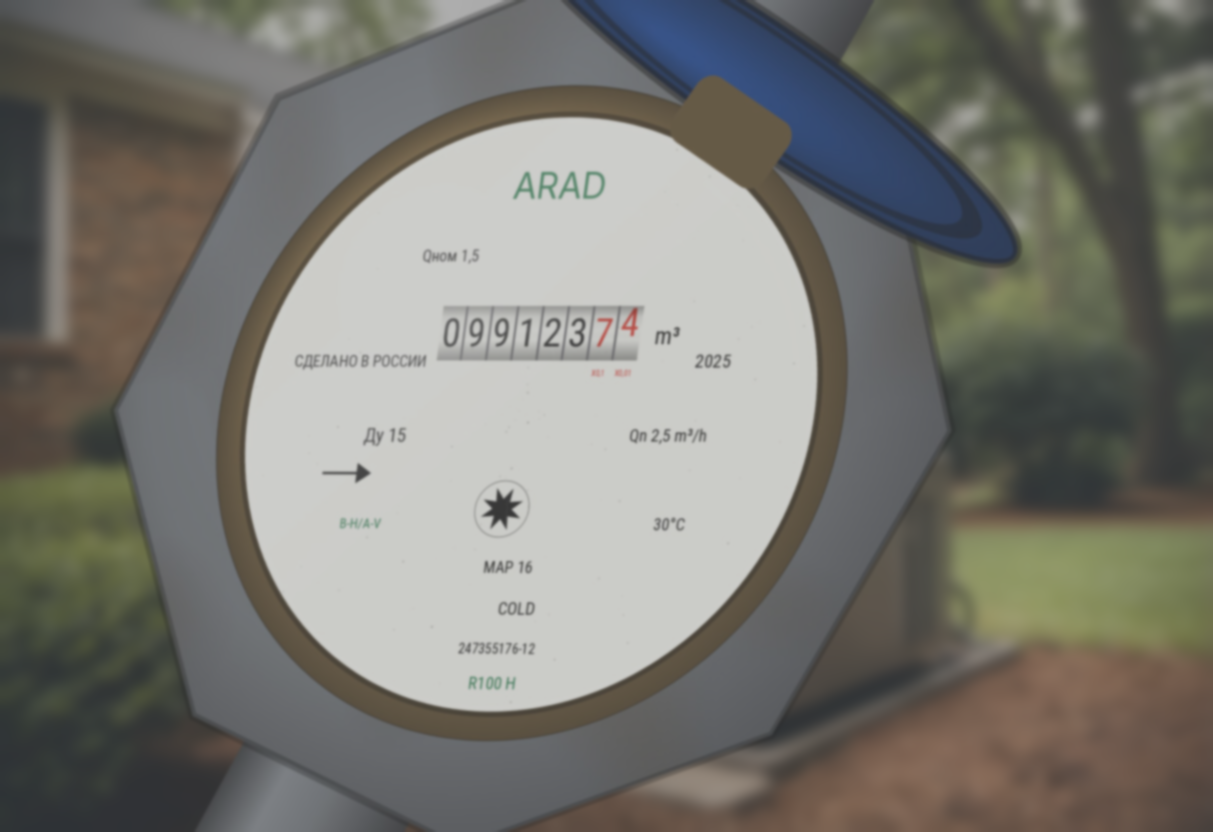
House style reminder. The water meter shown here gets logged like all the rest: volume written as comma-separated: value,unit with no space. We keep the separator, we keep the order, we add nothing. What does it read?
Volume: 99123.74,m³
